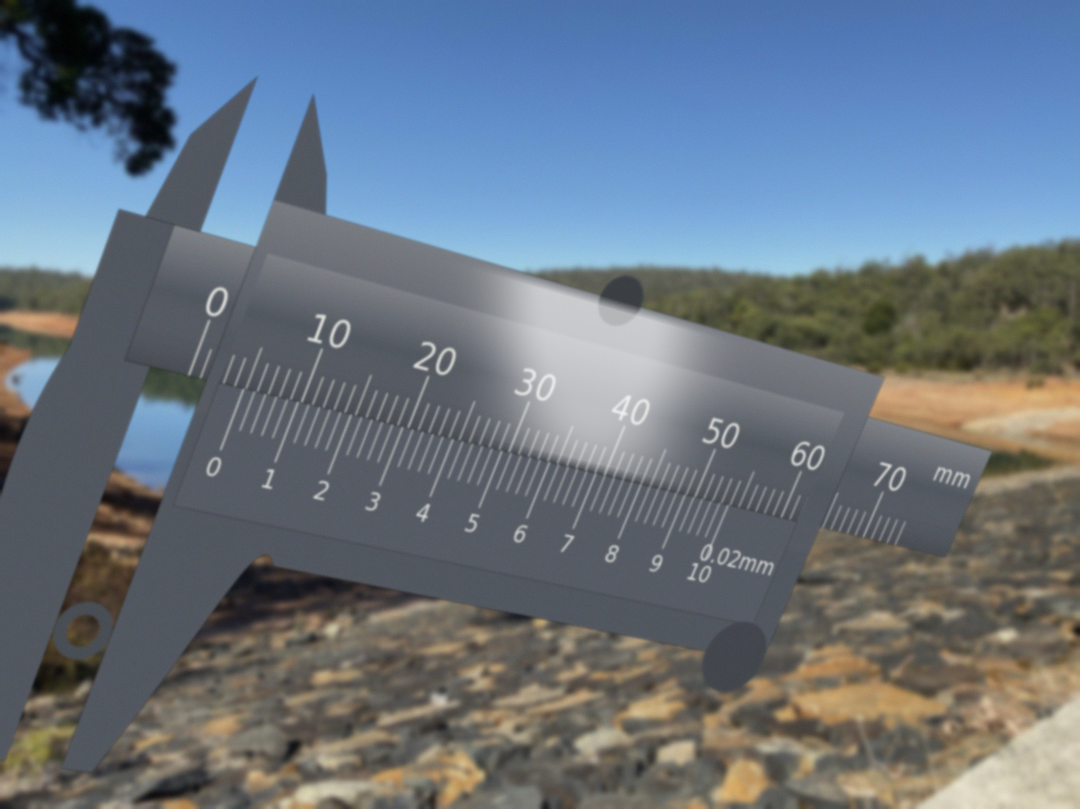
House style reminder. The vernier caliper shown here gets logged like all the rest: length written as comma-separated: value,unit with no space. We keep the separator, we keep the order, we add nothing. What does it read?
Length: 4.8,mm
